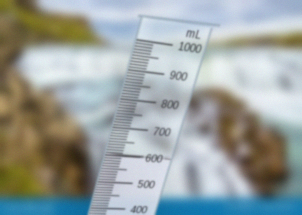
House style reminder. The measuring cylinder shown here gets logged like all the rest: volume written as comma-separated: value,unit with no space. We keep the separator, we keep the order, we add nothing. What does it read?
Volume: 600,mL
